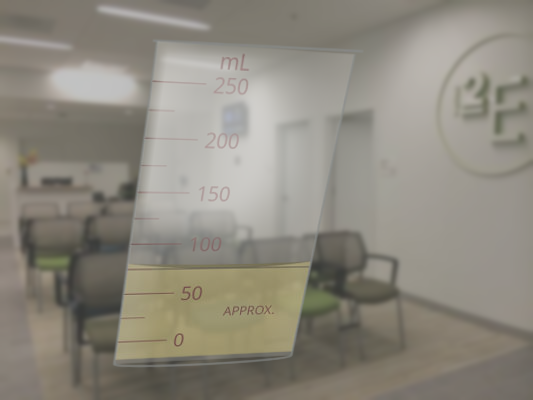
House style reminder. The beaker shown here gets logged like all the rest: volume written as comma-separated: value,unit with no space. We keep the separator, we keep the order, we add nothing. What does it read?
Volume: 75,mL
